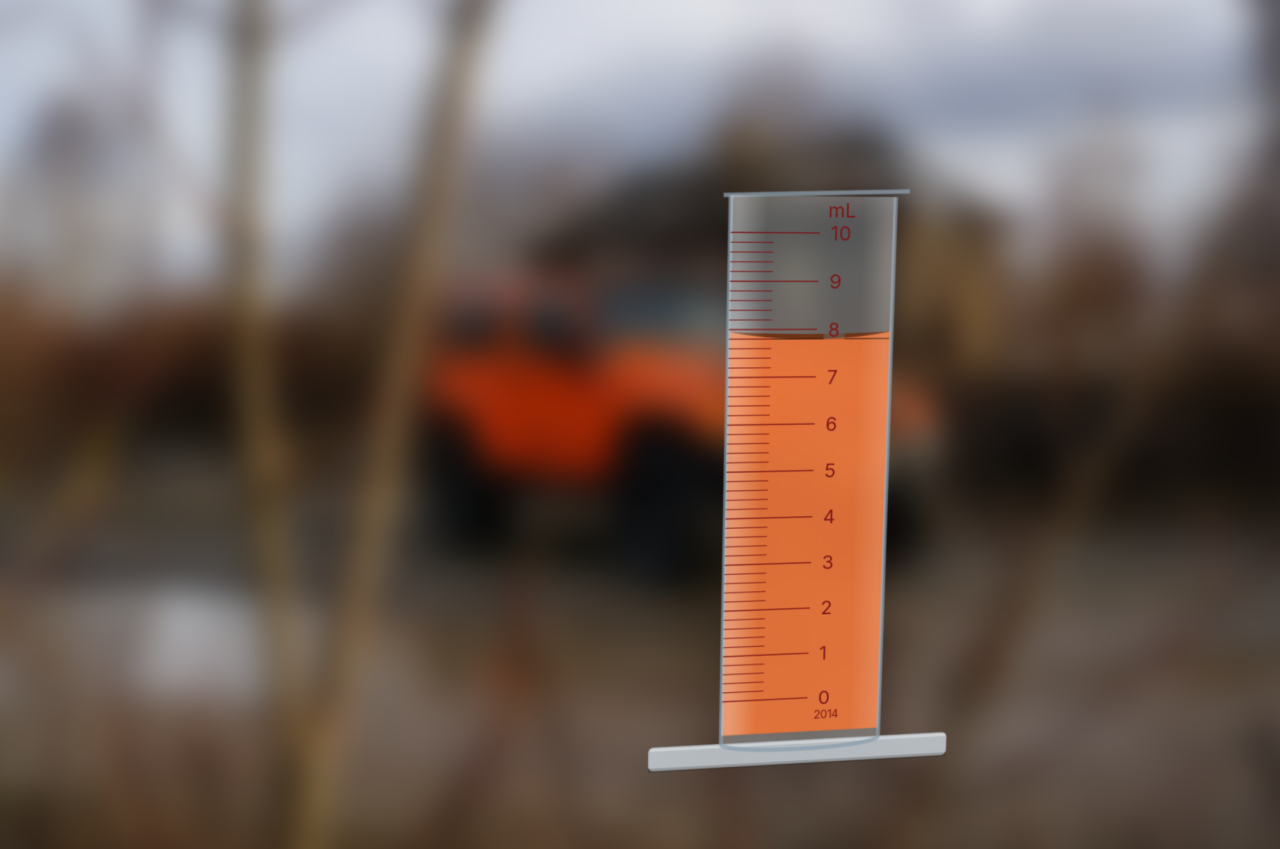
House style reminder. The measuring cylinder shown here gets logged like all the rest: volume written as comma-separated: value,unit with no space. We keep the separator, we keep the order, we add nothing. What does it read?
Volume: 7.8,mL
